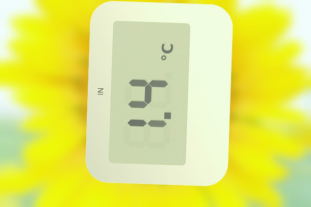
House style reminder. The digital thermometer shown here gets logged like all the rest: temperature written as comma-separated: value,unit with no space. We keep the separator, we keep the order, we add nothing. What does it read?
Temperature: 1.4,°C
